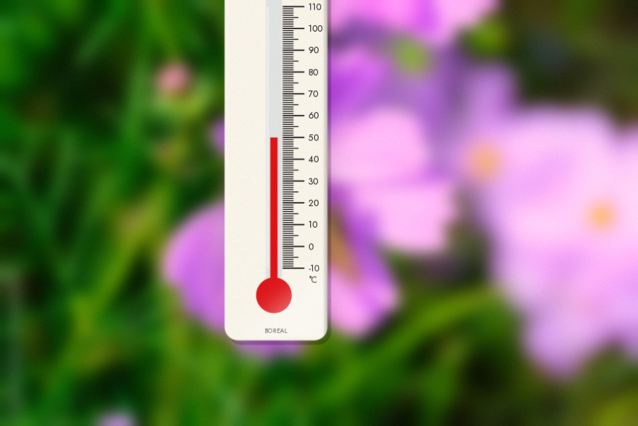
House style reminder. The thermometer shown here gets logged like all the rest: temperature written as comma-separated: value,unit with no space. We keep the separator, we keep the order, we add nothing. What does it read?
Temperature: 50,°C
